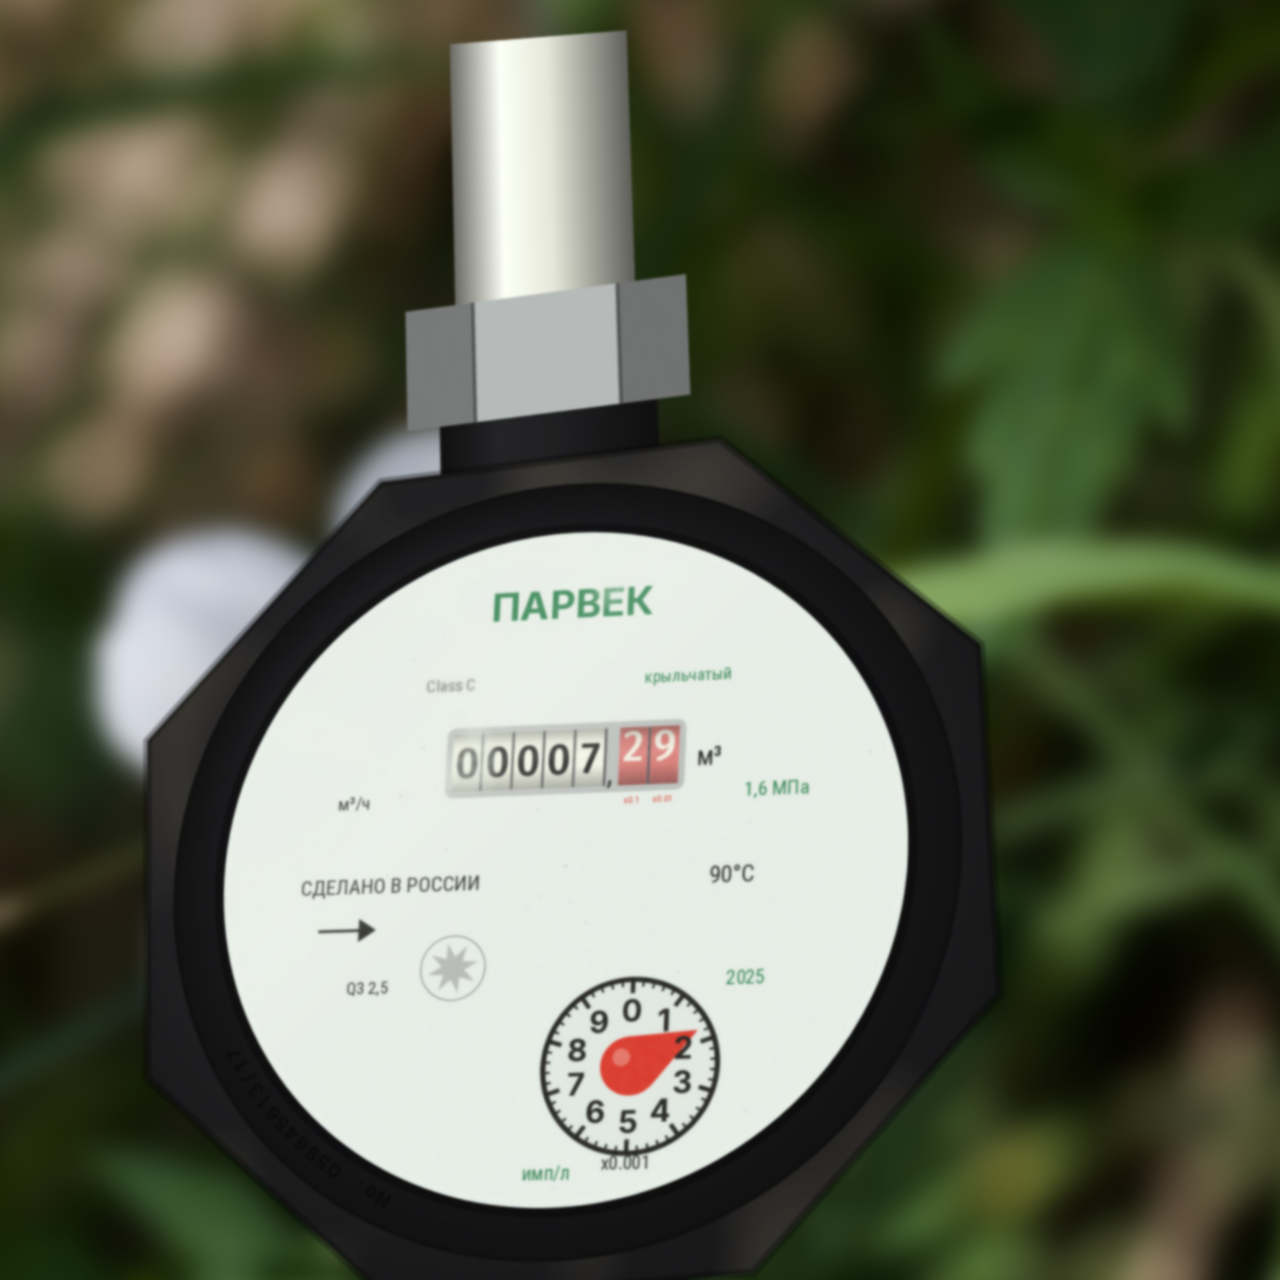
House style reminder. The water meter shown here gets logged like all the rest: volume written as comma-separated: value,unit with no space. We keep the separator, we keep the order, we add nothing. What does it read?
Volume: 7.291,m³
